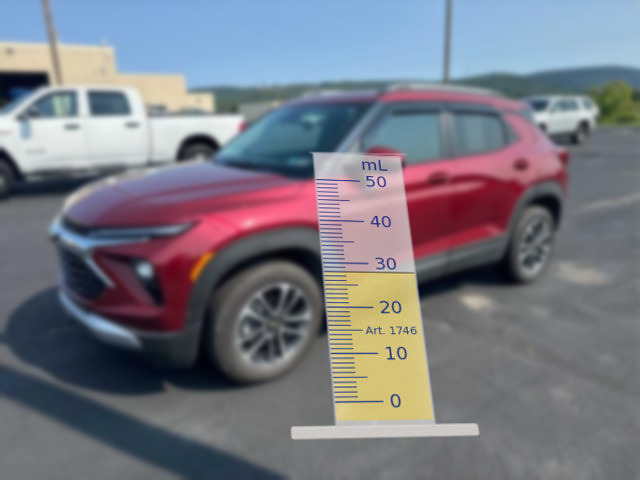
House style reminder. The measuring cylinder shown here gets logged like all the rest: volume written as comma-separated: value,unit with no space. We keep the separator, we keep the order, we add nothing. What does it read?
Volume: 28,mL
